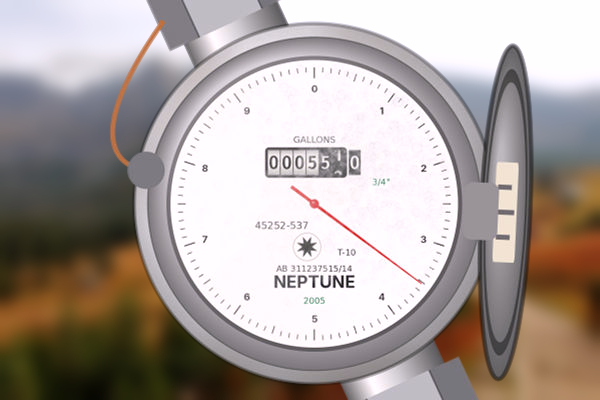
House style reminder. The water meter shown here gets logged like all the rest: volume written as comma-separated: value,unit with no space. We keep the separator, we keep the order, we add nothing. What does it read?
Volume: 5513.5,gal
